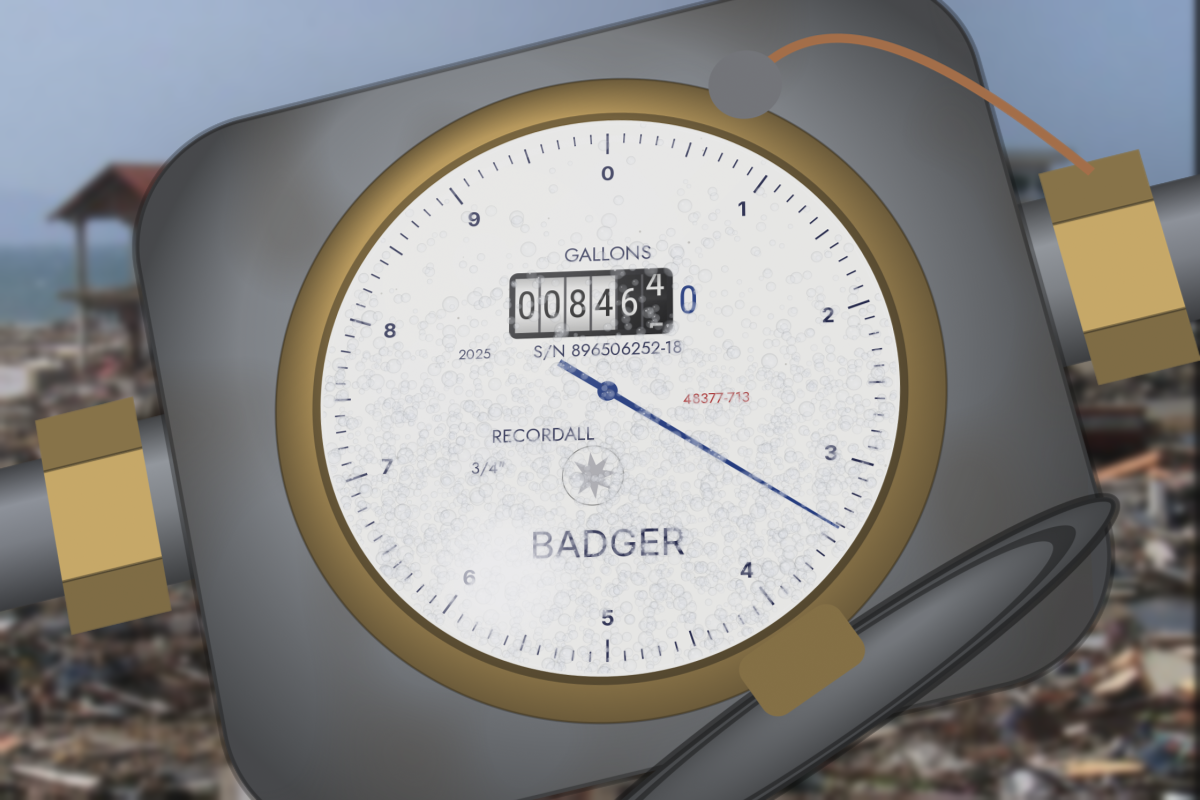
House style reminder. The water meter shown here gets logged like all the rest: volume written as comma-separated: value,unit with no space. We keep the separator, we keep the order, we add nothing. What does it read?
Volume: 84643.4,gal
